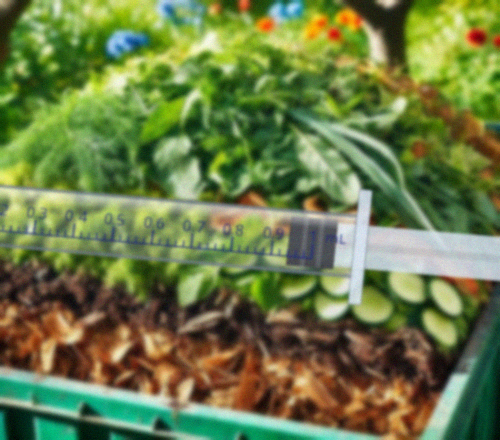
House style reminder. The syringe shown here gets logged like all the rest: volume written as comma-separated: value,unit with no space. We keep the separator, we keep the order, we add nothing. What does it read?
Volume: 0.94,mL
